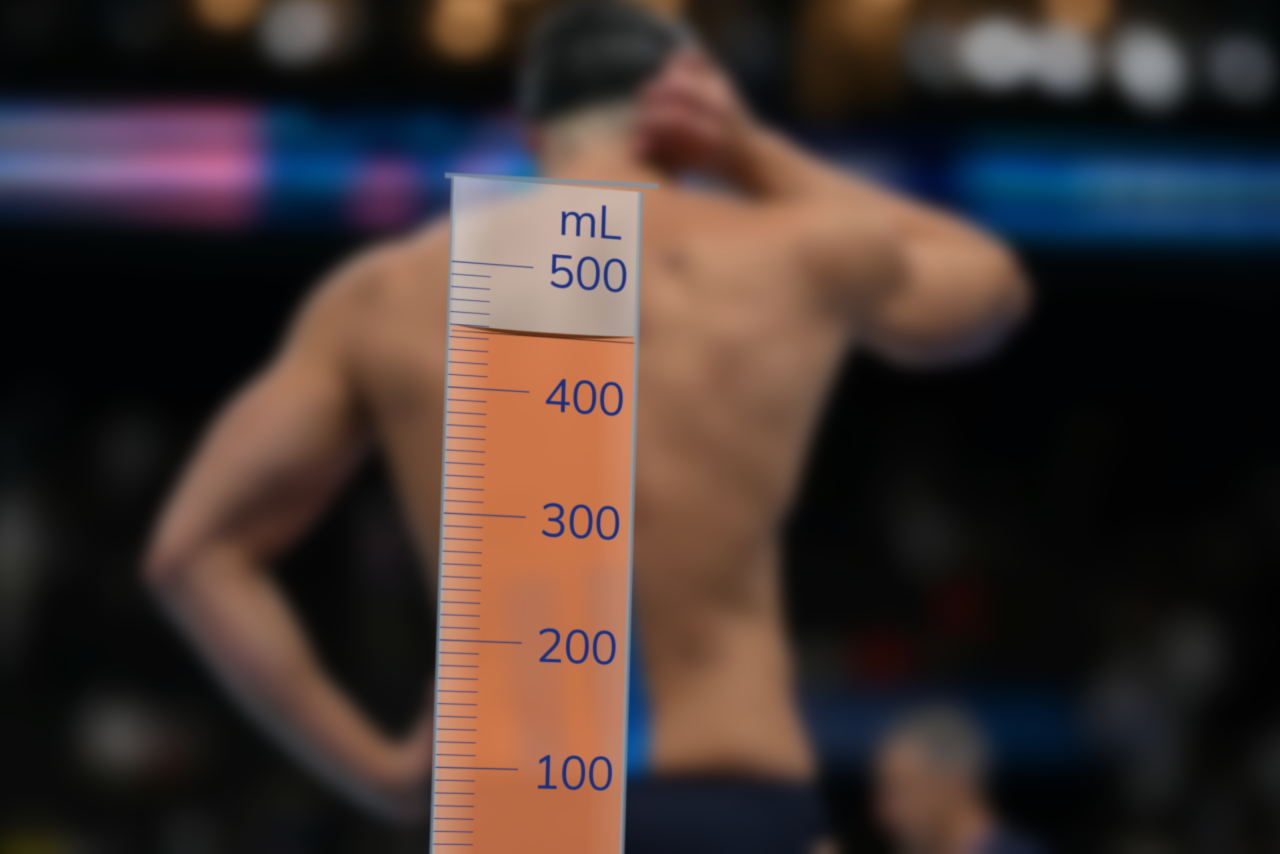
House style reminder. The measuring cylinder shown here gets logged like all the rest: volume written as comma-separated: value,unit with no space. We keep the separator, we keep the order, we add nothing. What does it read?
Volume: 445,mL
